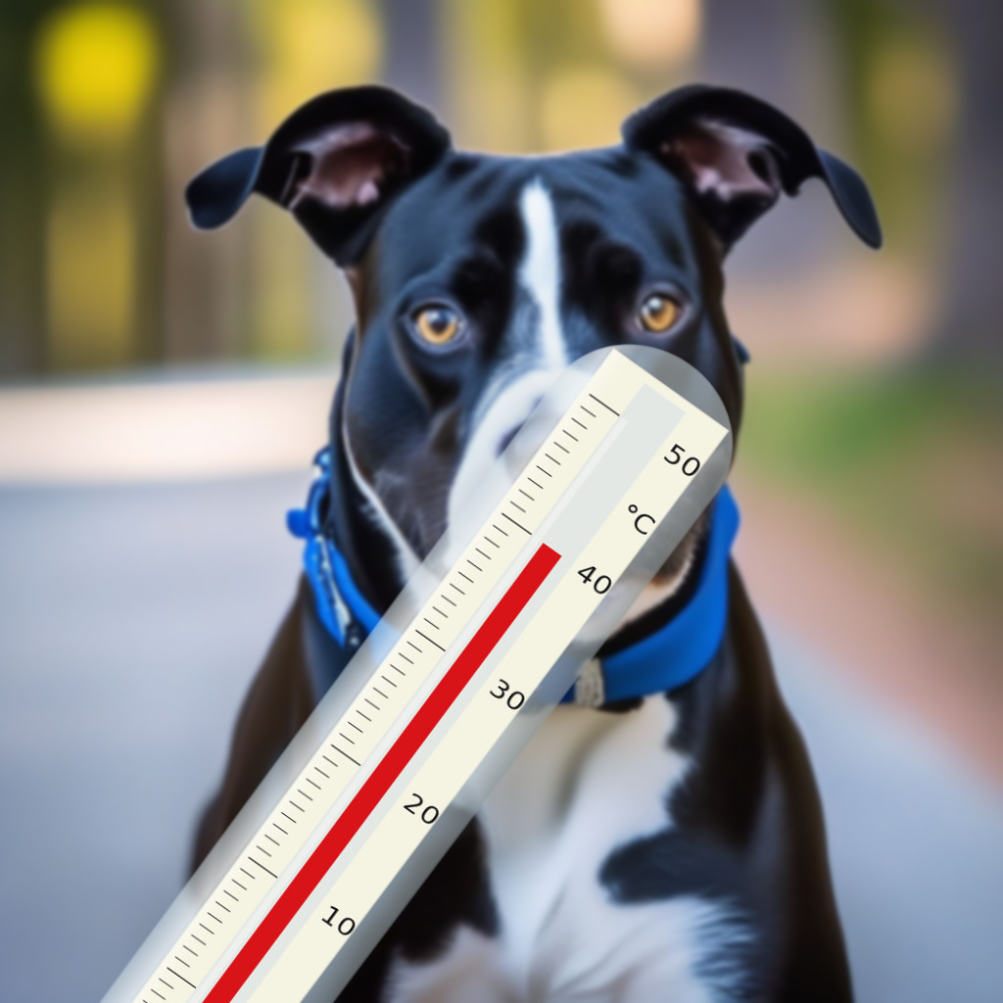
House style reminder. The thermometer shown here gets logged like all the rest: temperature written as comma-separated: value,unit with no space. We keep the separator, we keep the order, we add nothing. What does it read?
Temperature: 40,°C
